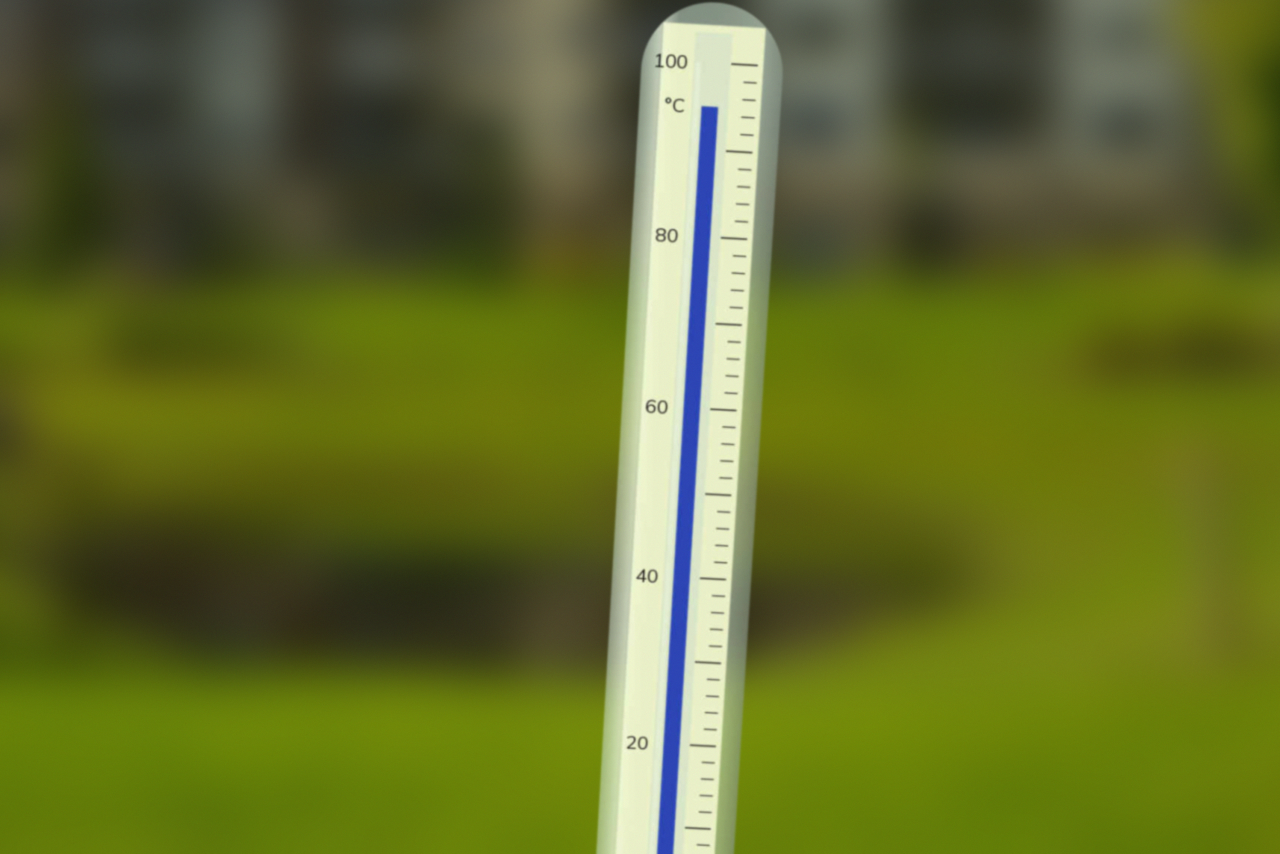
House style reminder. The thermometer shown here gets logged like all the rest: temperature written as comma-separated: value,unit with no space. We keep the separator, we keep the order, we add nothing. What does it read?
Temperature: 95,°C
